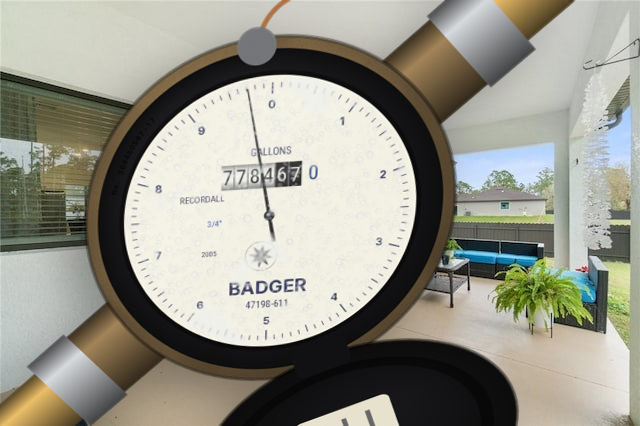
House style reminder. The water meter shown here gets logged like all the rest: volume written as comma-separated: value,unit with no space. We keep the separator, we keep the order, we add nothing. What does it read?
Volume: 7784669.7,gal
